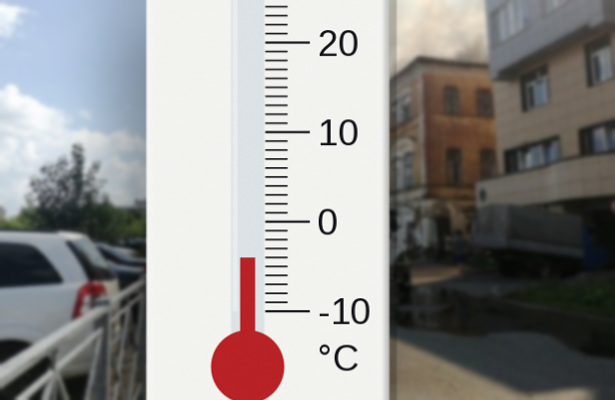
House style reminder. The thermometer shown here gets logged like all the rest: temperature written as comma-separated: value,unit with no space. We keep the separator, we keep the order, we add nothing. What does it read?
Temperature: -4,°C
